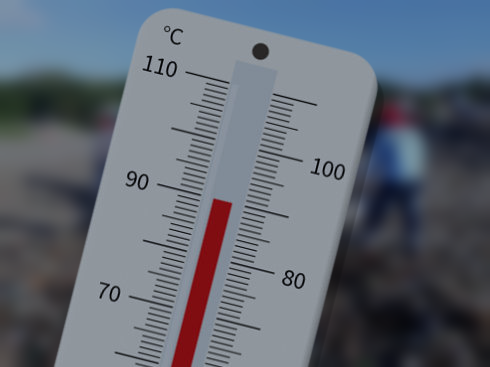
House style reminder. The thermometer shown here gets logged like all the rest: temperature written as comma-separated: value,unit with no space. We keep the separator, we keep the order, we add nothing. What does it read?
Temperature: 90,°C
